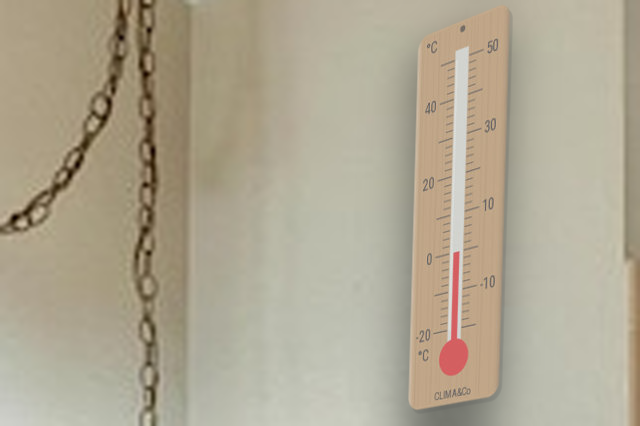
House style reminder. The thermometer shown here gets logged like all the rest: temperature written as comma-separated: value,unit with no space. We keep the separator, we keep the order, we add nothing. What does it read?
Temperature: 0,°C
